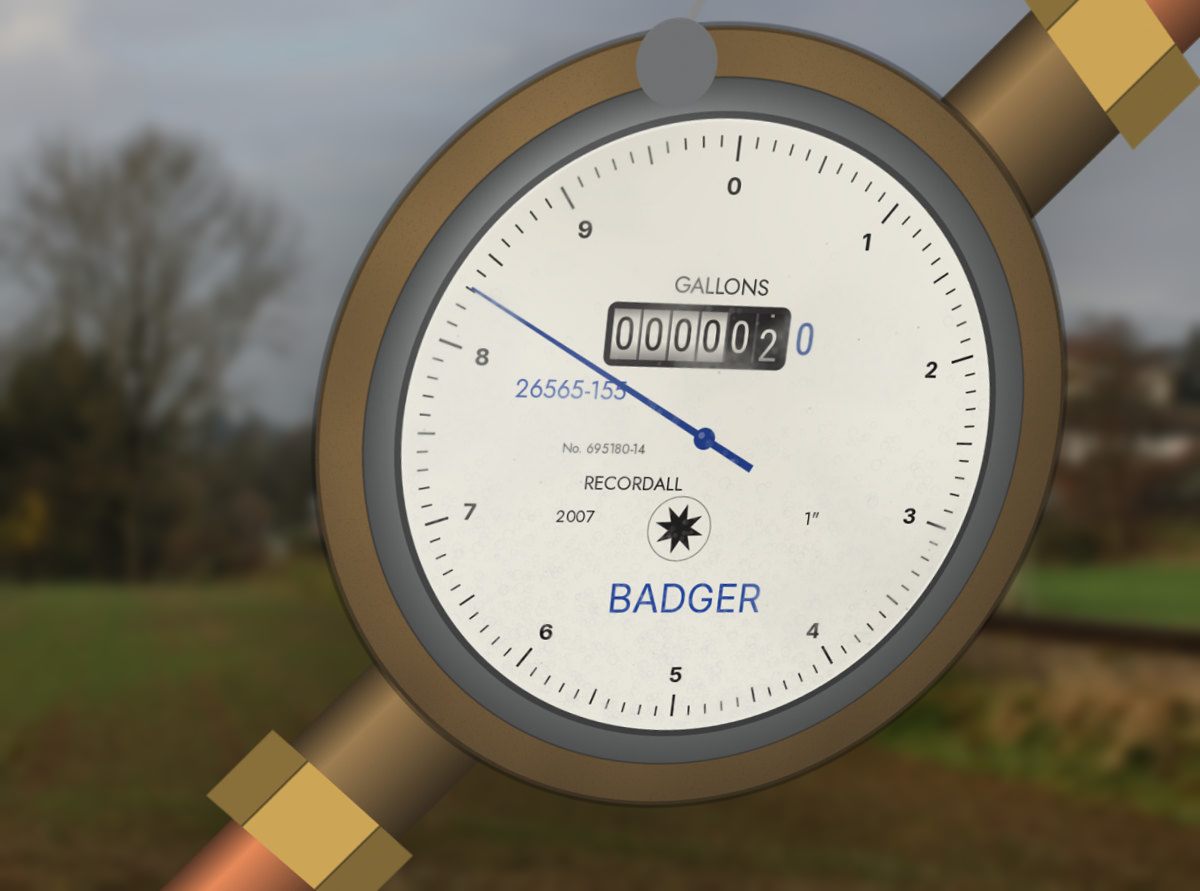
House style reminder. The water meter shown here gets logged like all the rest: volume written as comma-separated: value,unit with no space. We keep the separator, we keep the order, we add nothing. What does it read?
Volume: 18.3,gal
